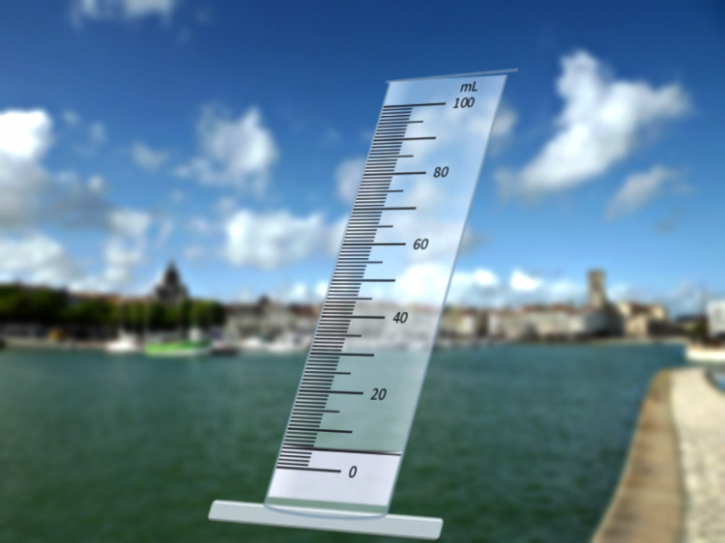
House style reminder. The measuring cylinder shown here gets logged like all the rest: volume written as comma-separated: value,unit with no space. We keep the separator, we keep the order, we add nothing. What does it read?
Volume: 5,mL
